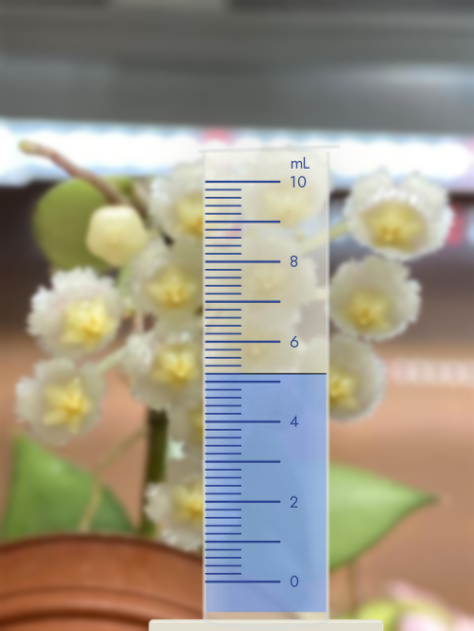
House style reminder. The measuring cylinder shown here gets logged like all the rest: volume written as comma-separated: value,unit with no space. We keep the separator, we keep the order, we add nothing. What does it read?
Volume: 5.2,mL
